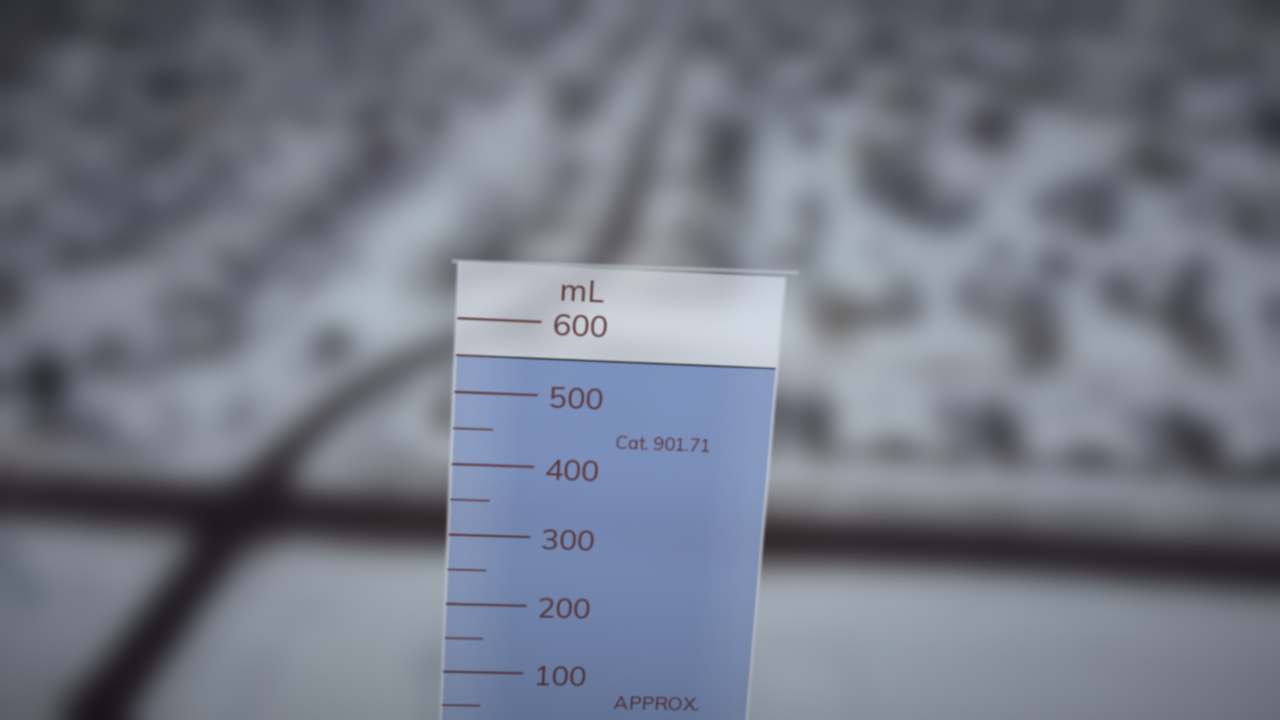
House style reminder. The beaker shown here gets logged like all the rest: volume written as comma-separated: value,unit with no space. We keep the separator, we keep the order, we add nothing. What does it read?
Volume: 550,mL
